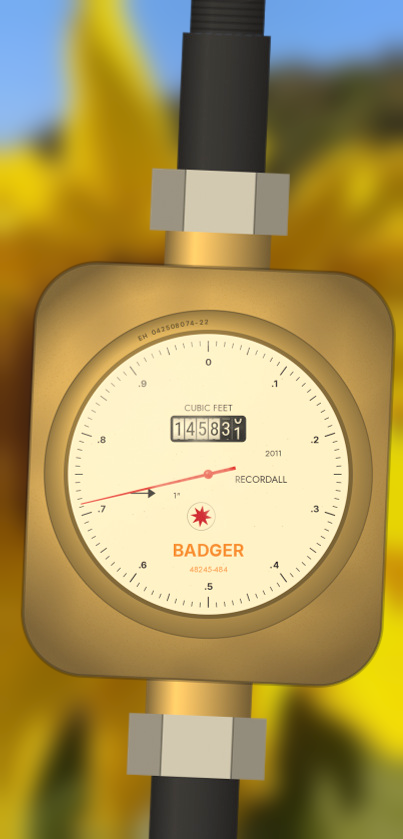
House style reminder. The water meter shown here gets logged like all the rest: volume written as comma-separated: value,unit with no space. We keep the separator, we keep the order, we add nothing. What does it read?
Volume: 145830.71,ft³
